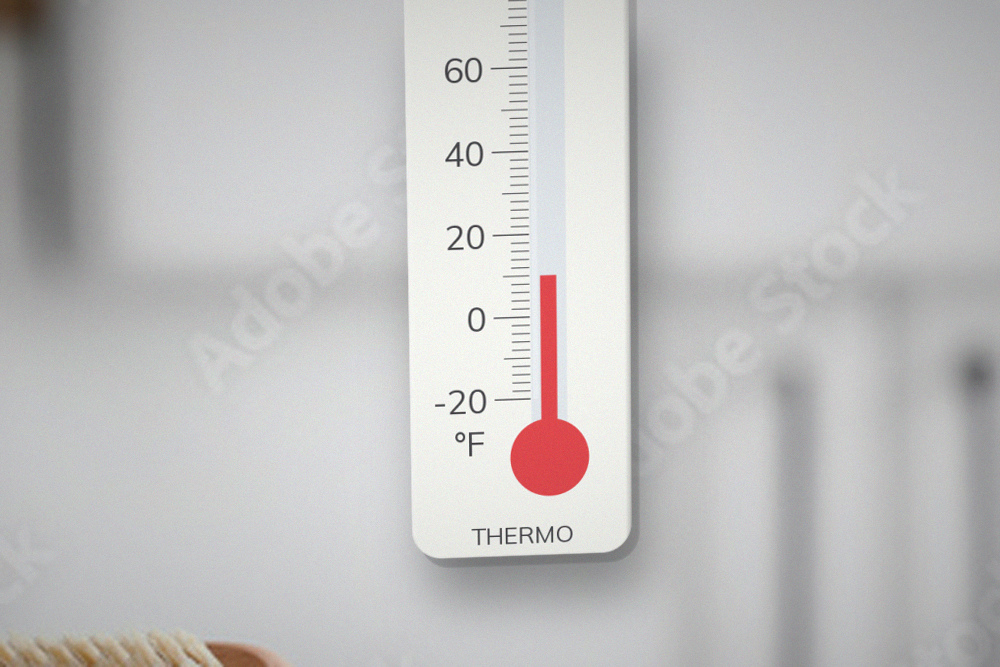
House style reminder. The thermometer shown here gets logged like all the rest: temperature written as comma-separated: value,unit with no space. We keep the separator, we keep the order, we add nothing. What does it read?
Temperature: 10,°F
